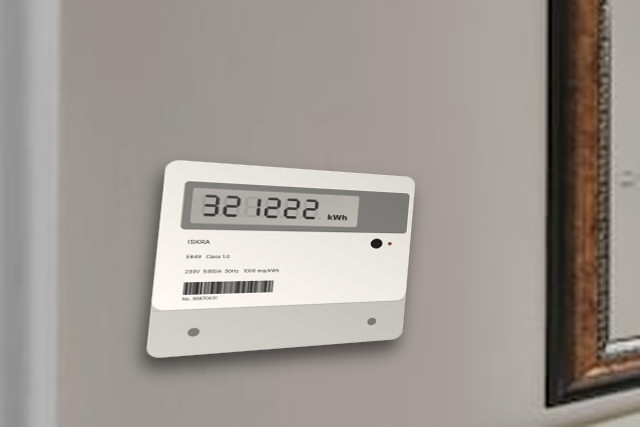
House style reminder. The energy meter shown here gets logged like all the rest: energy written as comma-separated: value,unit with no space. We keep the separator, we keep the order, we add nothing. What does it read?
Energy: 321222,kWh
